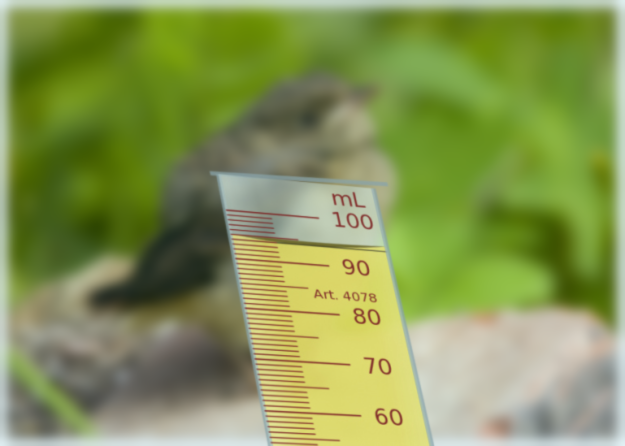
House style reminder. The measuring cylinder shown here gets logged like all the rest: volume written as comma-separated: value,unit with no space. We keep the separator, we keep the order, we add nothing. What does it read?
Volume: 94,mL
